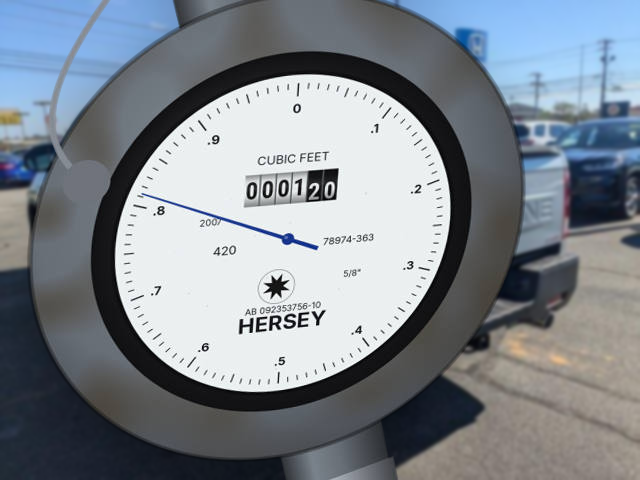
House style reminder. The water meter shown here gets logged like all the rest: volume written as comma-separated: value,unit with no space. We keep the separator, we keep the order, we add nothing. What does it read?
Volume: 119.81,ft³
